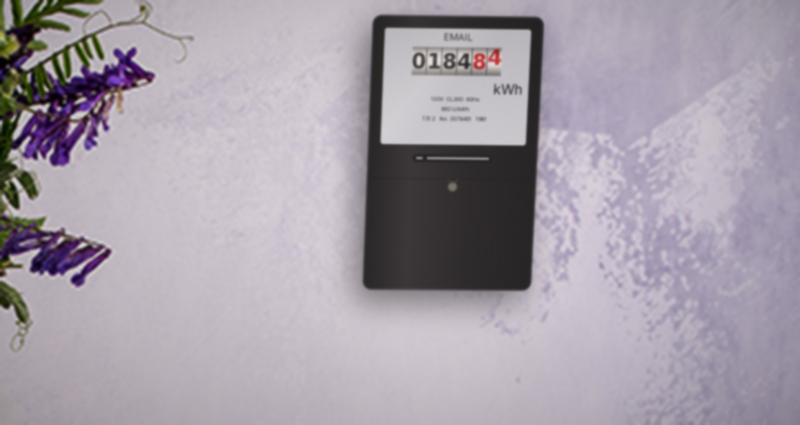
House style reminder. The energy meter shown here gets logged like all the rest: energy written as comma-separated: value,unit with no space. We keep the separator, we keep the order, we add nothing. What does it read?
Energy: 184.84,kWh
